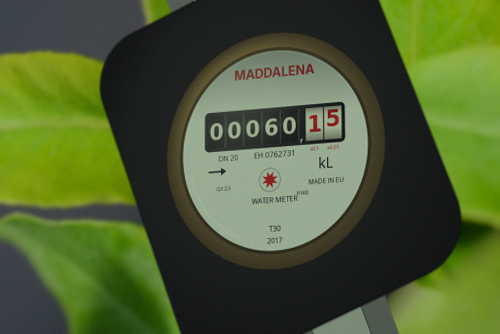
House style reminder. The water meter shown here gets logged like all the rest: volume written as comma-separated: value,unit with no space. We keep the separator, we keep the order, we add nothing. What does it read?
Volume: 60.15,kL
